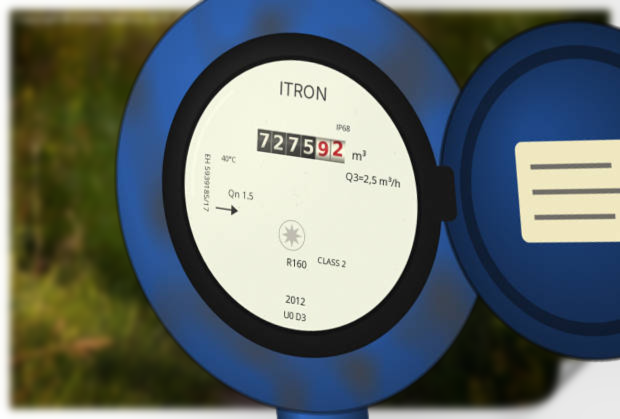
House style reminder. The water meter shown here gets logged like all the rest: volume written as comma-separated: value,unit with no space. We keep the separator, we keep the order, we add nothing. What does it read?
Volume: 7275.92,m³
